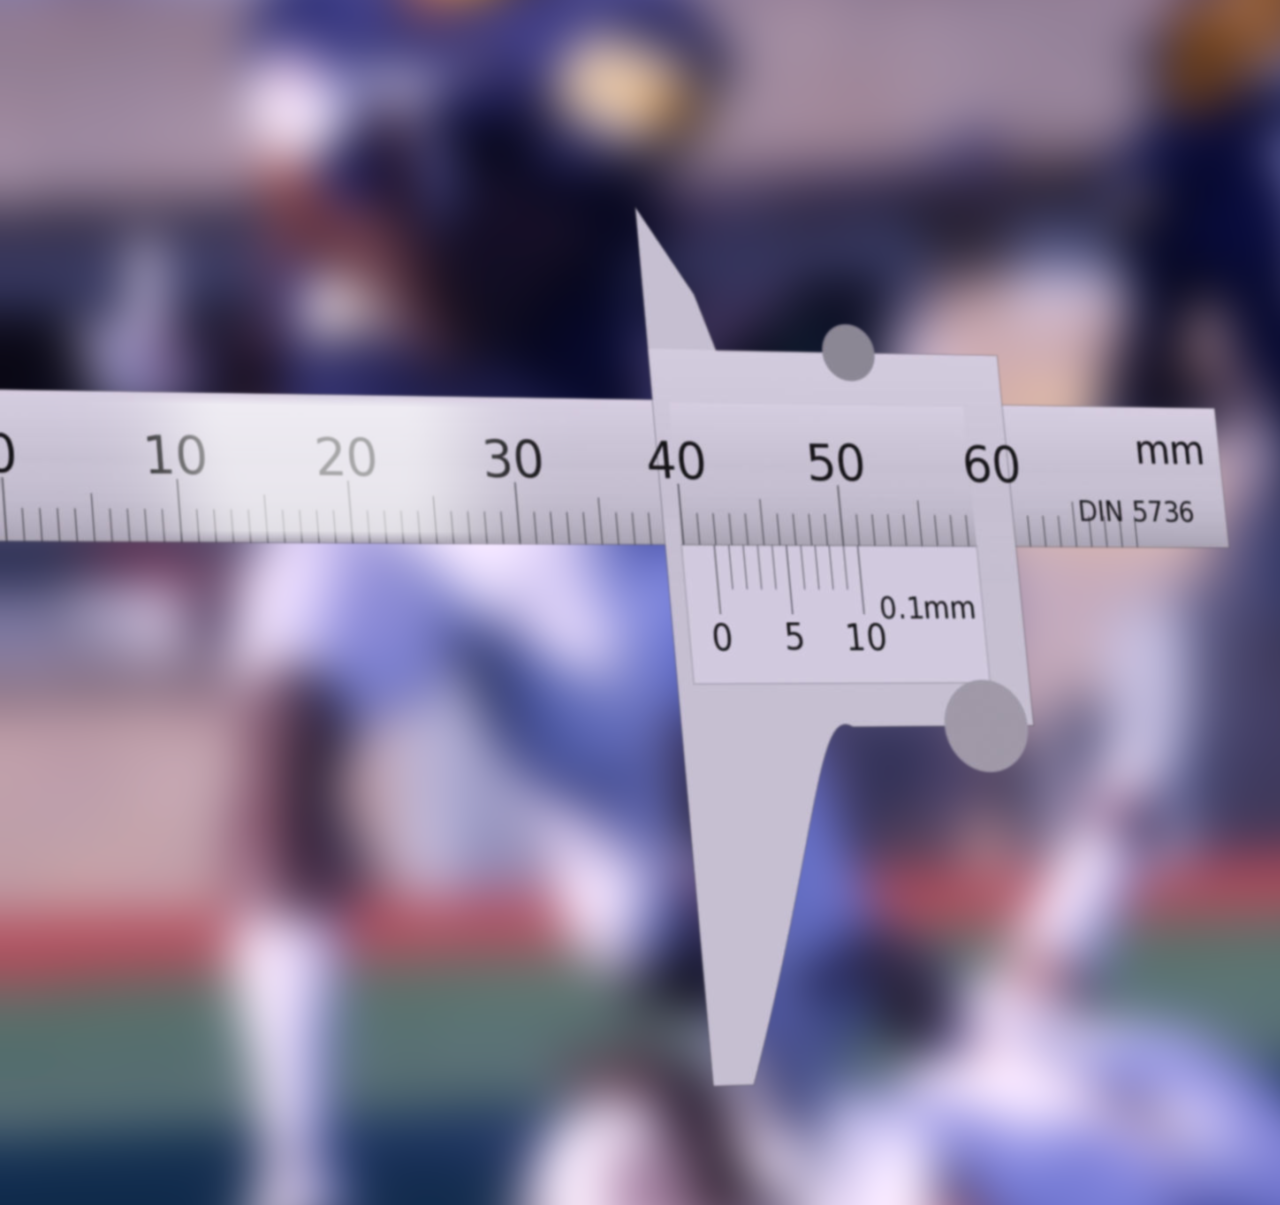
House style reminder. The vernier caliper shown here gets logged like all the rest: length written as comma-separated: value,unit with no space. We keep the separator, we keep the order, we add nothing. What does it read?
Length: 41.9,mm
